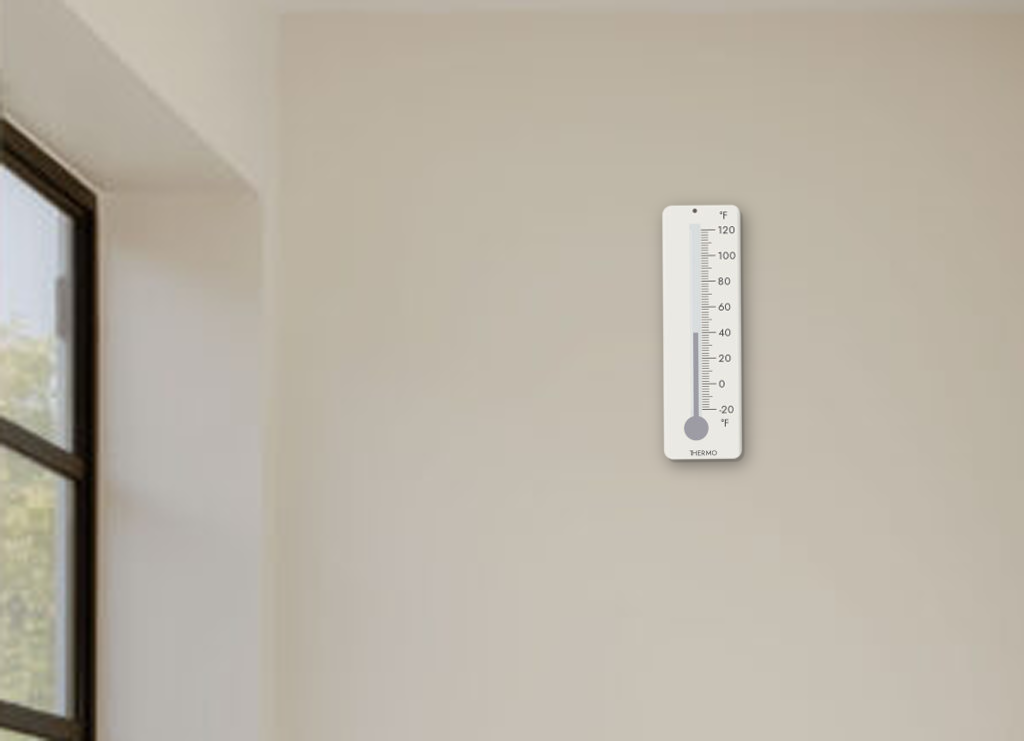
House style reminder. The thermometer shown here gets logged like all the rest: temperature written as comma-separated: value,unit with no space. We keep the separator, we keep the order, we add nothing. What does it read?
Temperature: 40,°F
